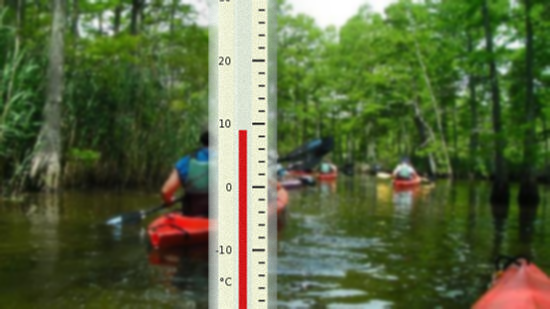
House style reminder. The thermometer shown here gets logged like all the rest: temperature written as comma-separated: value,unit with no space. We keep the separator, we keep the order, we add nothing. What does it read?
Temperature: 9,°C
